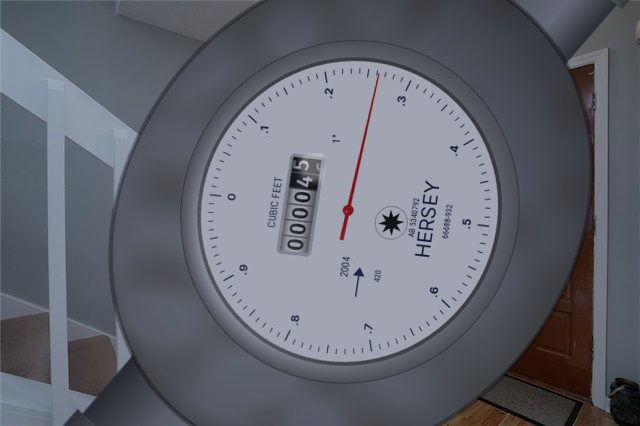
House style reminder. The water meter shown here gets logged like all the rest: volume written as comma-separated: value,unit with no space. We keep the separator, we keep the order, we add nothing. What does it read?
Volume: 45.26,ft³
